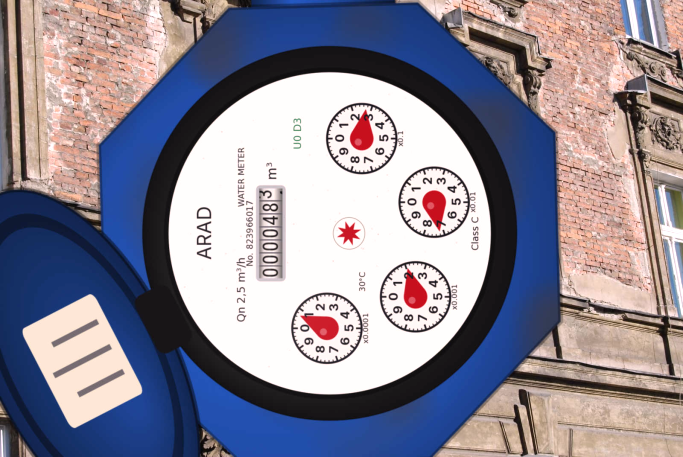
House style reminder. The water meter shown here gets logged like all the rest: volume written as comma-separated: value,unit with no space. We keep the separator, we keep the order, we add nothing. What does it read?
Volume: 483.2720,m³
